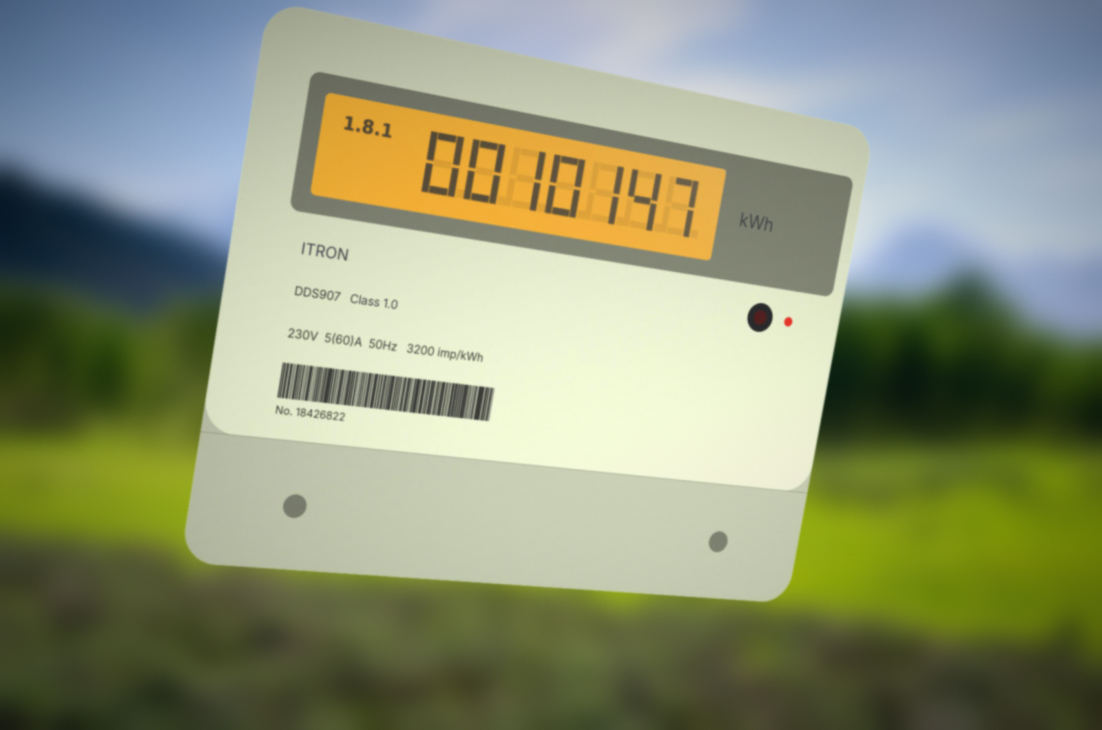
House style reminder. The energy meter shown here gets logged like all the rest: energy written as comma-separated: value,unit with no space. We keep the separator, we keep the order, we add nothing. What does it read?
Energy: 10147,kWh
